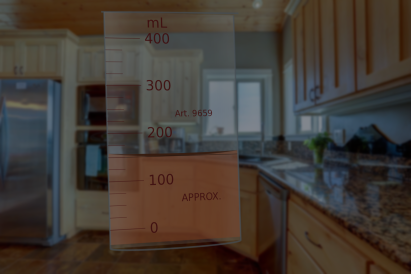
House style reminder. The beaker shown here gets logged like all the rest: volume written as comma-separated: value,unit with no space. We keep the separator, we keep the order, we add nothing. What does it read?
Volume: 150,mL
